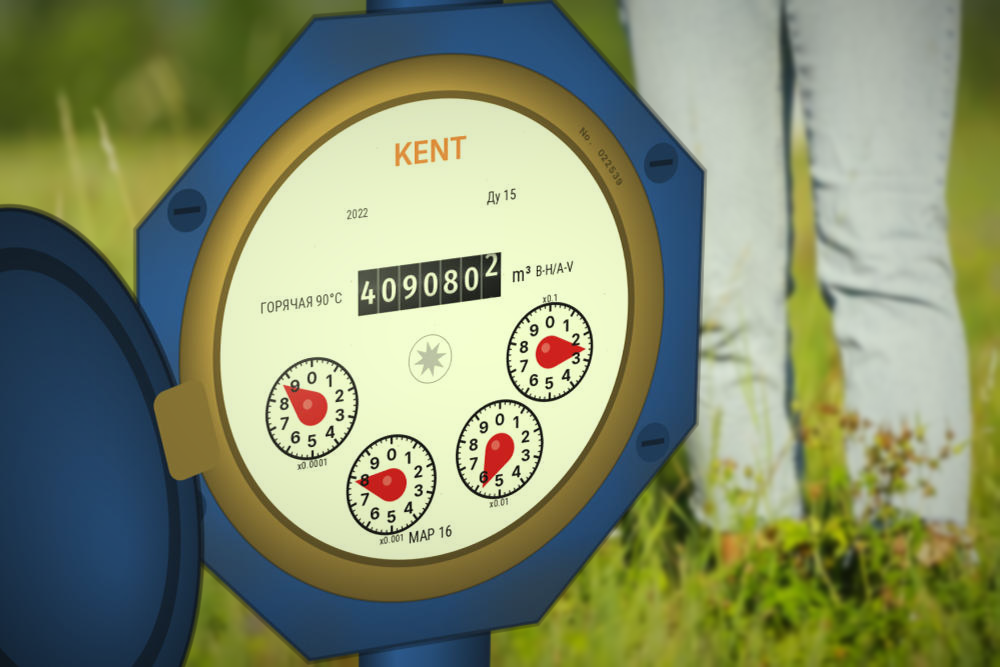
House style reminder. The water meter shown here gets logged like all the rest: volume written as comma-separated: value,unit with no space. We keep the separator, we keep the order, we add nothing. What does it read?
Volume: 4090802.2578,m³
